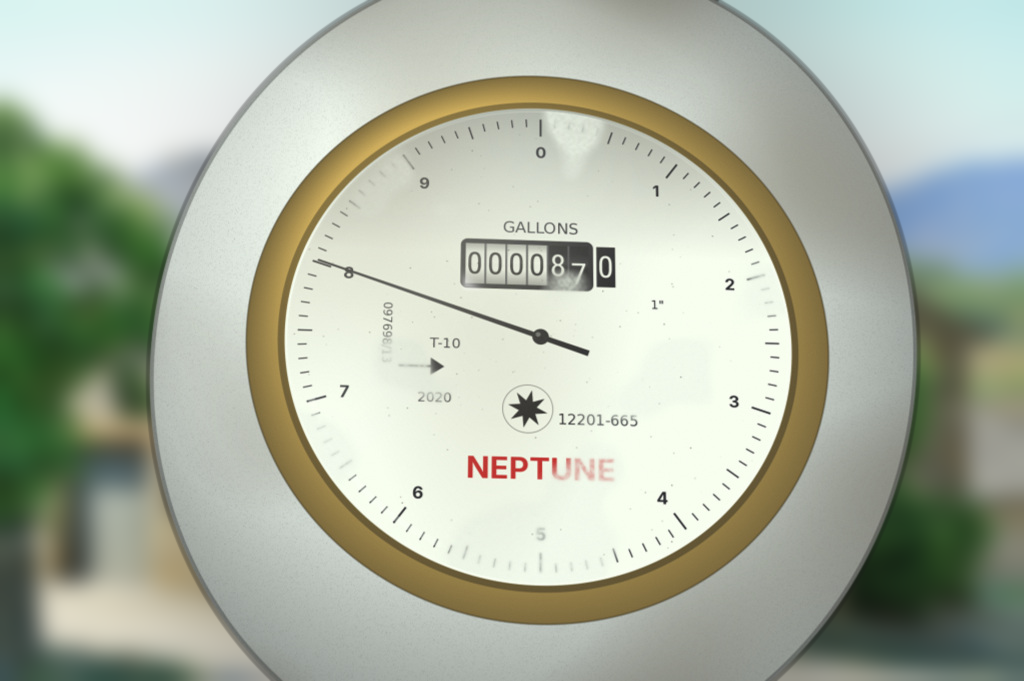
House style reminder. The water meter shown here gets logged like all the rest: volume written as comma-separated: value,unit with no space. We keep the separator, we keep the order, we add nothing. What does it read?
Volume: 868.0,gal
